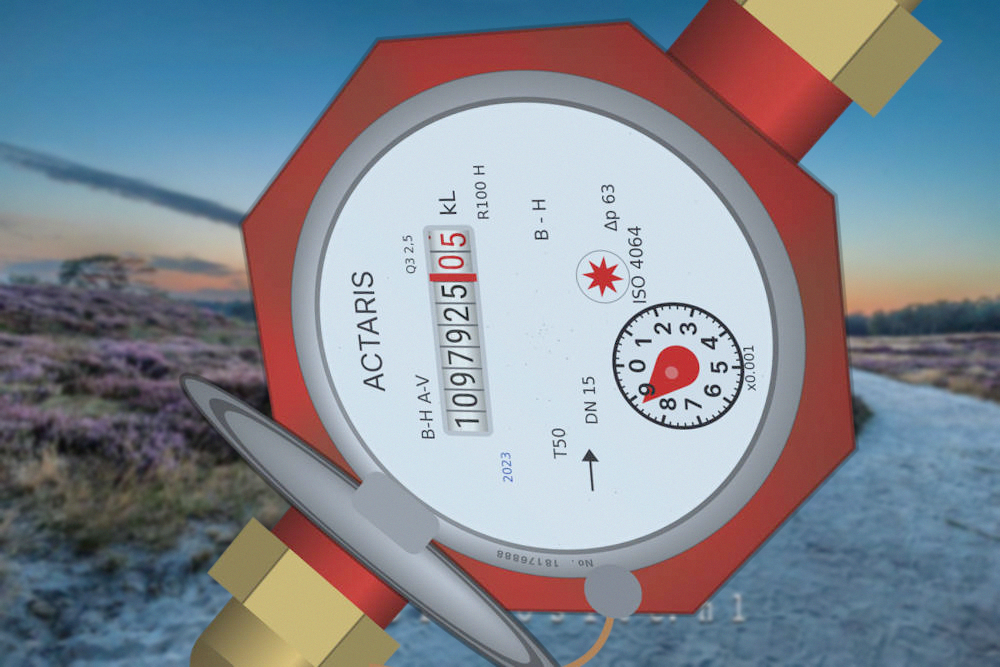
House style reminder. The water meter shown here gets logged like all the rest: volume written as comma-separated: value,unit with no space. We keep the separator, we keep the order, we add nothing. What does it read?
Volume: 1097925.048,kL
